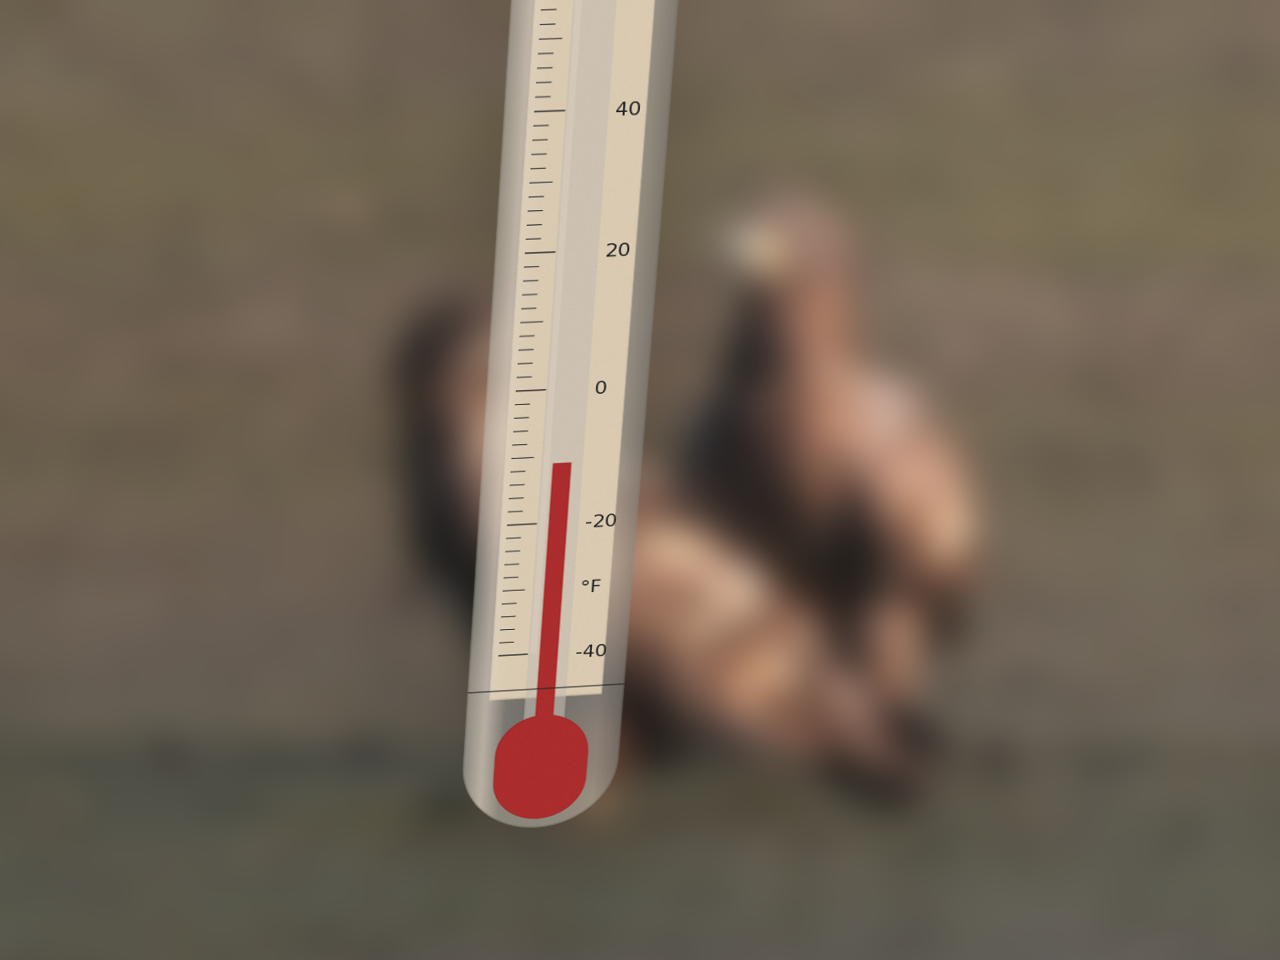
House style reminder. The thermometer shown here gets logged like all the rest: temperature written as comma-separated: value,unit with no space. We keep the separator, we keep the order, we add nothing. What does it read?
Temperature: -11,°F
